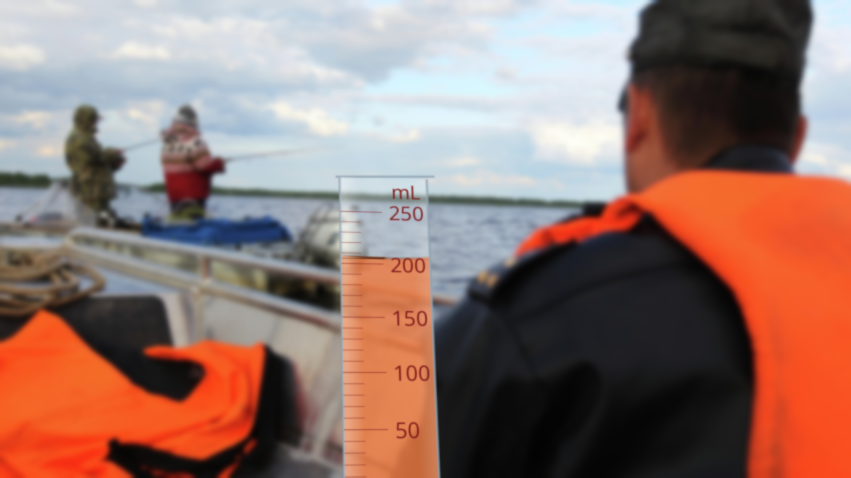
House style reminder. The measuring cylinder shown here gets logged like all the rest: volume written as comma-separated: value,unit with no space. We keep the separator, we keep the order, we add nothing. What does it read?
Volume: 205,mL
